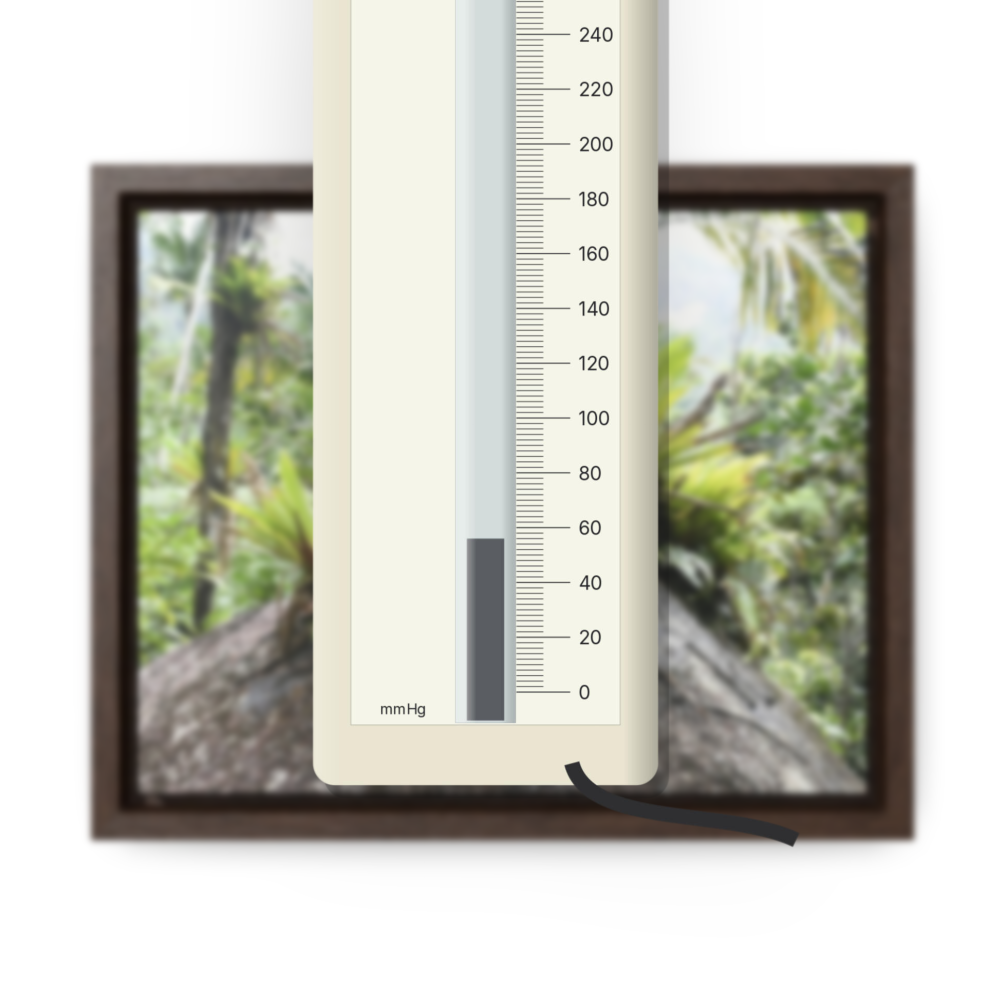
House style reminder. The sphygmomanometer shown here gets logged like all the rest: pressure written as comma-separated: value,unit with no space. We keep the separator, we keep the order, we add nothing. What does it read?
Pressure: 56,mmHg
